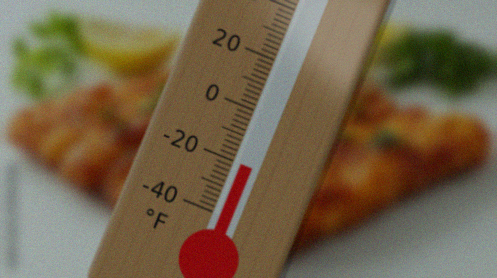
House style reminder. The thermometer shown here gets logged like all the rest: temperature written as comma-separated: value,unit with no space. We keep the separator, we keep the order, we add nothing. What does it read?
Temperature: -20,°F
